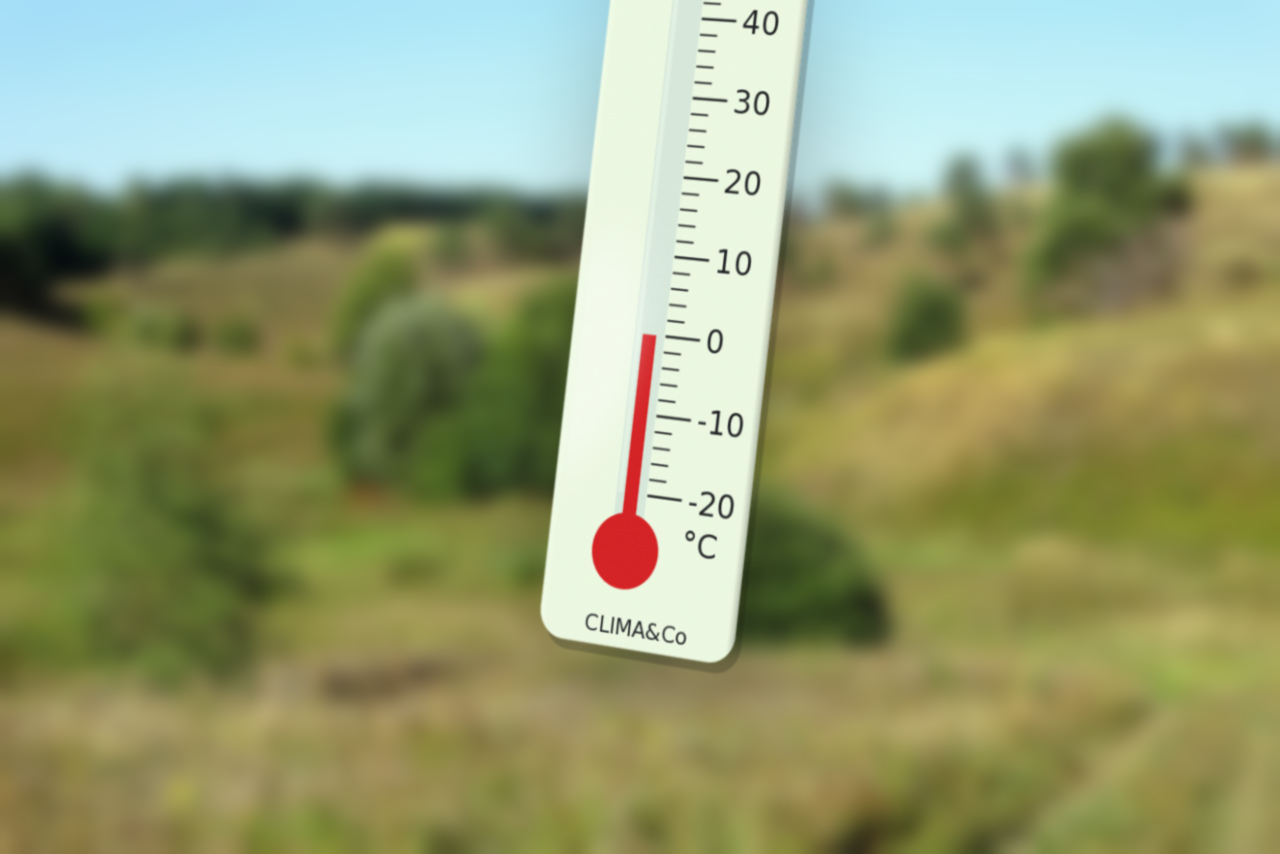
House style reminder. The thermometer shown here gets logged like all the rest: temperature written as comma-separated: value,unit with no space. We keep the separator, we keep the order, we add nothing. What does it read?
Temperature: 0,°C
